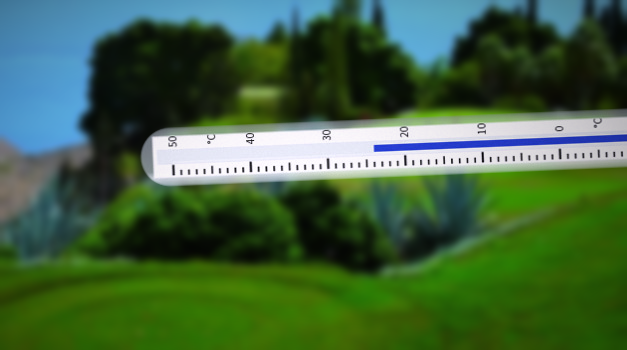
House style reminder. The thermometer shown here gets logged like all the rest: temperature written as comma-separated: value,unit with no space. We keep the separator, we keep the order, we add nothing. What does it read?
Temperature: 24,°C
